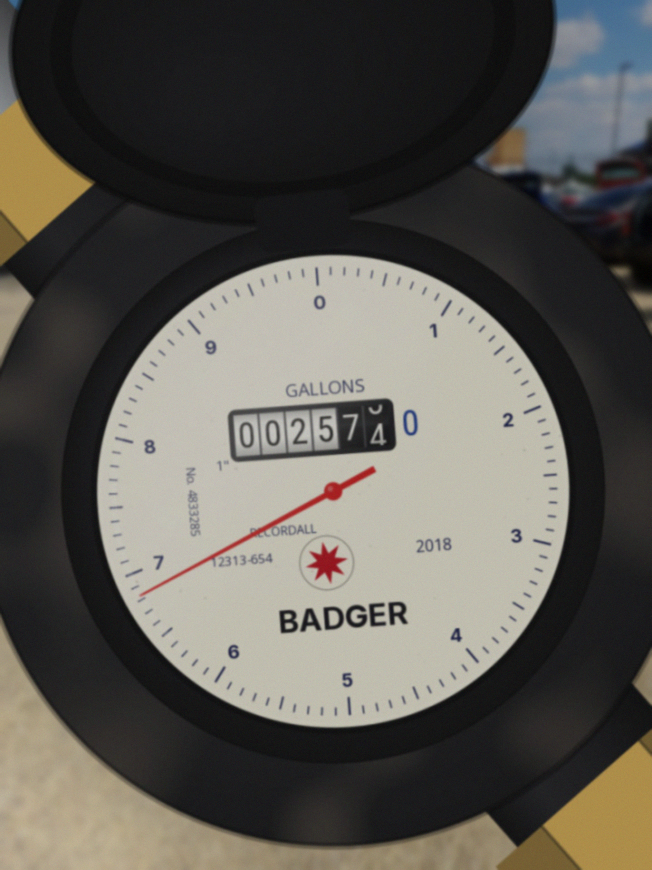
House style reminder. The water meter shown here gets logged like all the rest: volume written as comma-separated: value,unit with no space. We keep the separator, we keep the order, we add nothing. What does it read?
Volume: 25736.8,gal
